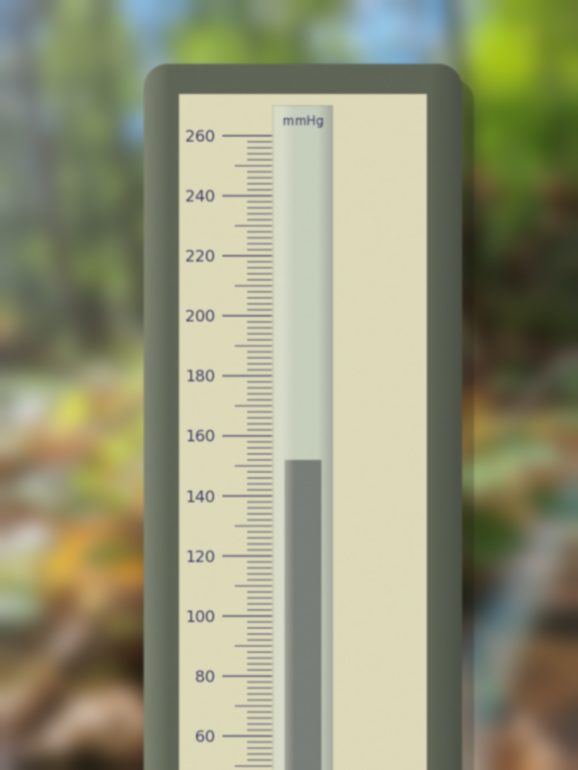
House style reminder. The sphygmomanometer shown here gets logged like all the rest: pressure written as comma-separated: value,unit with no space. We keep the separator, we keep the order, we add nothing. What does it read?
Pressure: 152,mmHg
